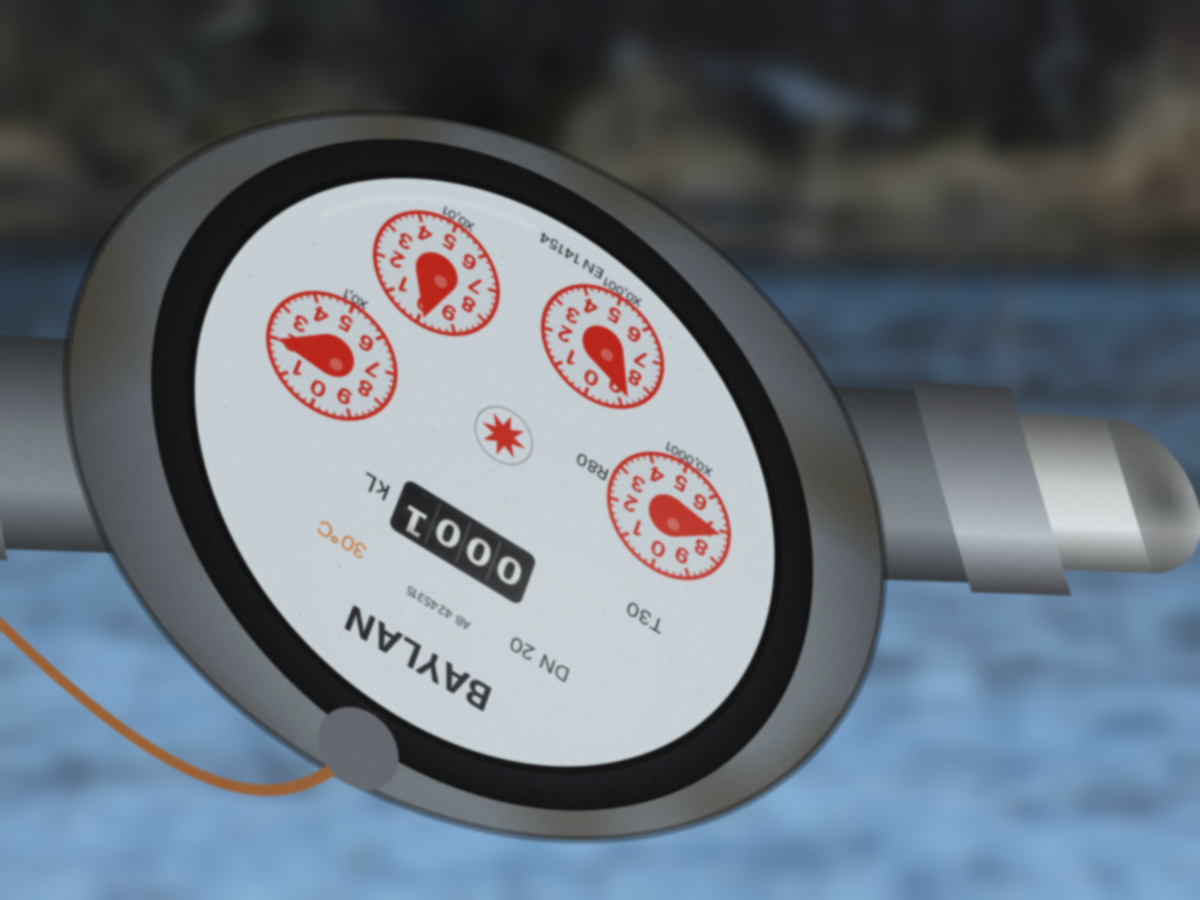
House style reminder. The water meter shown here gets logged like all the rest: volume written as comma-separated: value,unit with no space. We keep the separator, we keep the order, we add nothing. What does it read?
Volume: 1.1987,kL
